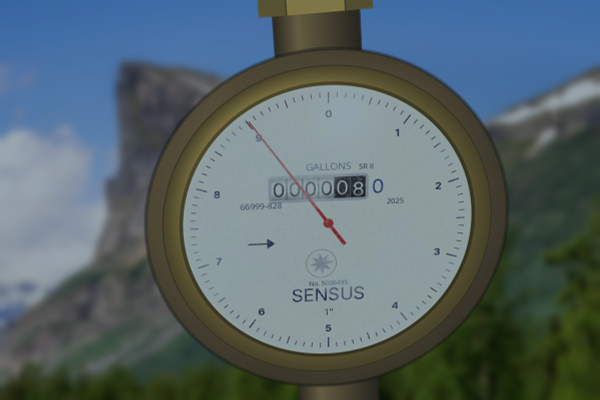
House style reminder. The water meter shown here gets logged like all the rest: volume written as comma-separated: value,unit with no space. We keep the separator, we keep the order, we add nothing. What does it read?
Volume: 79.0,gal
